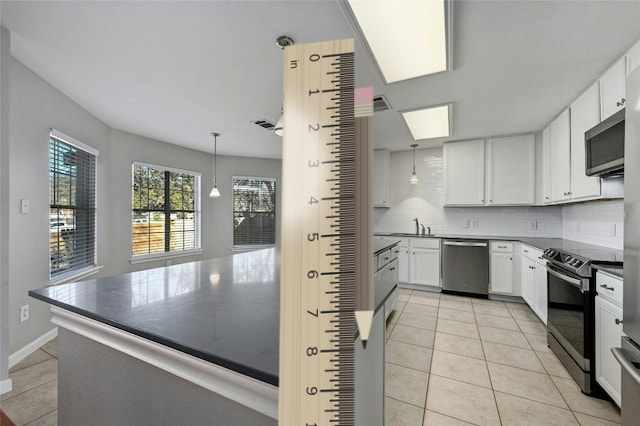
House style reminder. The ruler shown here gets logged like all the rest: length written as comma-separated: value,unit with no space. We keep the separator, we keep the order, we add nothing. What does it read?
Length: 7,in
